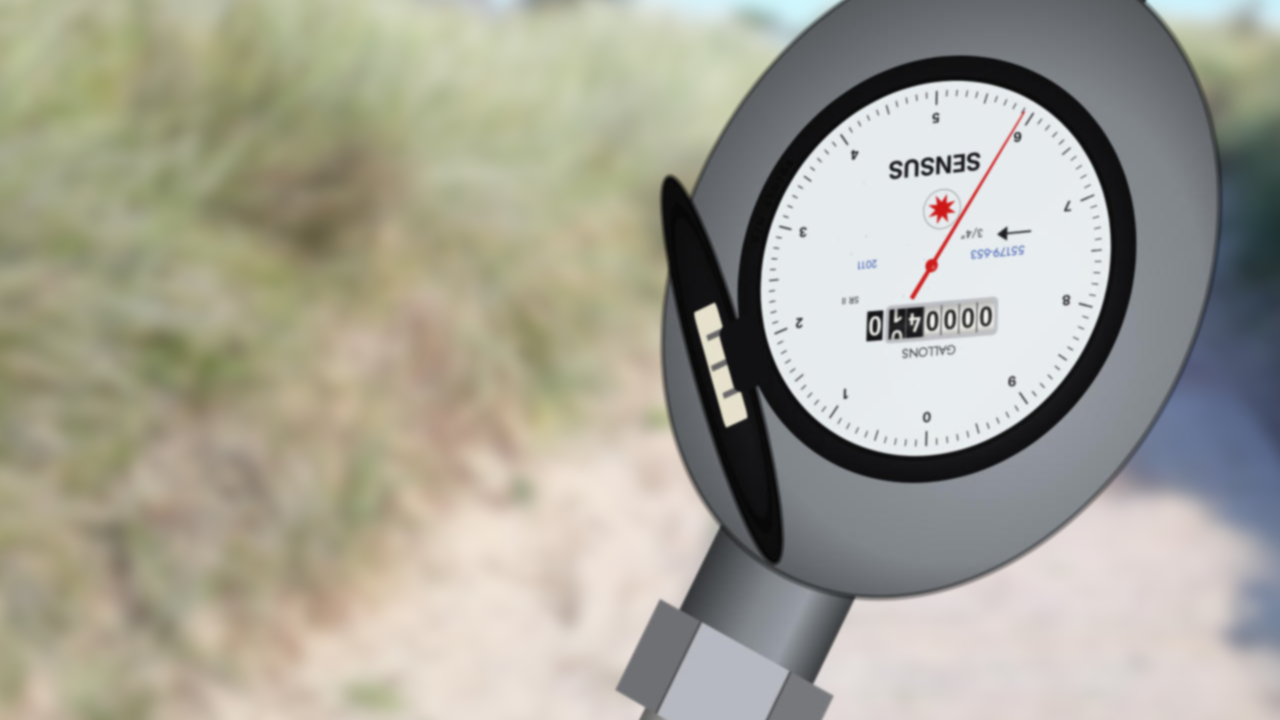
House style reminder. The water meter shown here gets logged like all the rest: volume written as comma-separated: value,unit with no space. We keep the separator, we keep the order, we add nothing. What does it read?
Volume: 405.9,gal
